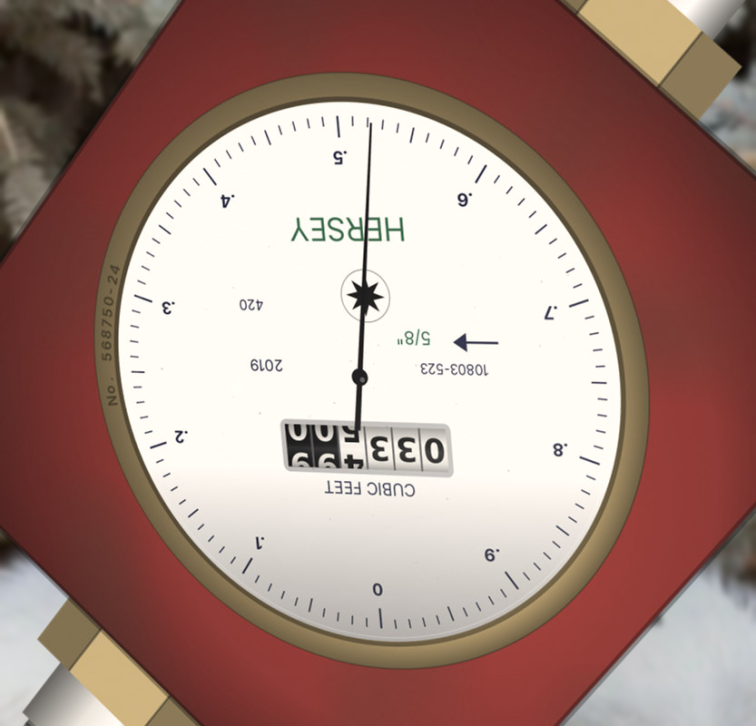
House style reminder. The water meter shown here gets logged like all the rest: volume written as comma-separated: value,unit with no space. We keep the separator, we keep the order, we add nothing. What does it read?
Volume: 33499.52,ft³
